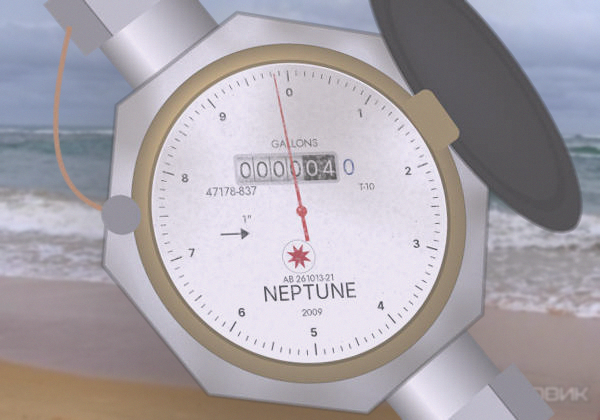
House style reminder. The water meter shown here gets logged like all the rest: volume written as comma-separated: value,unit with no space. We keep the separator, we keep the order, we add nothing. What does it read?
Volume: 39.8,gal
